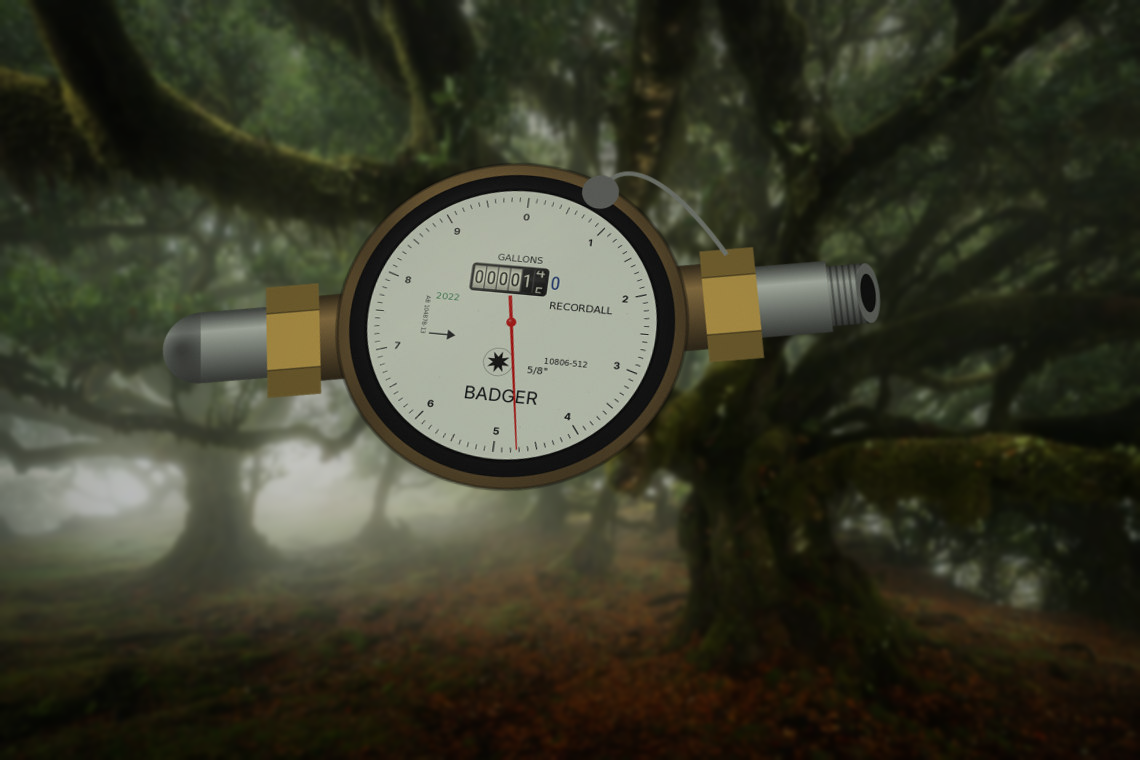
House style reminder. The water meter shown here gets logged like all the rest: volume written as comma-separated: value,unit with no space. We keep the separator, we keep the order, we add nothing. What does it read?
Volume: 144.7,gal
